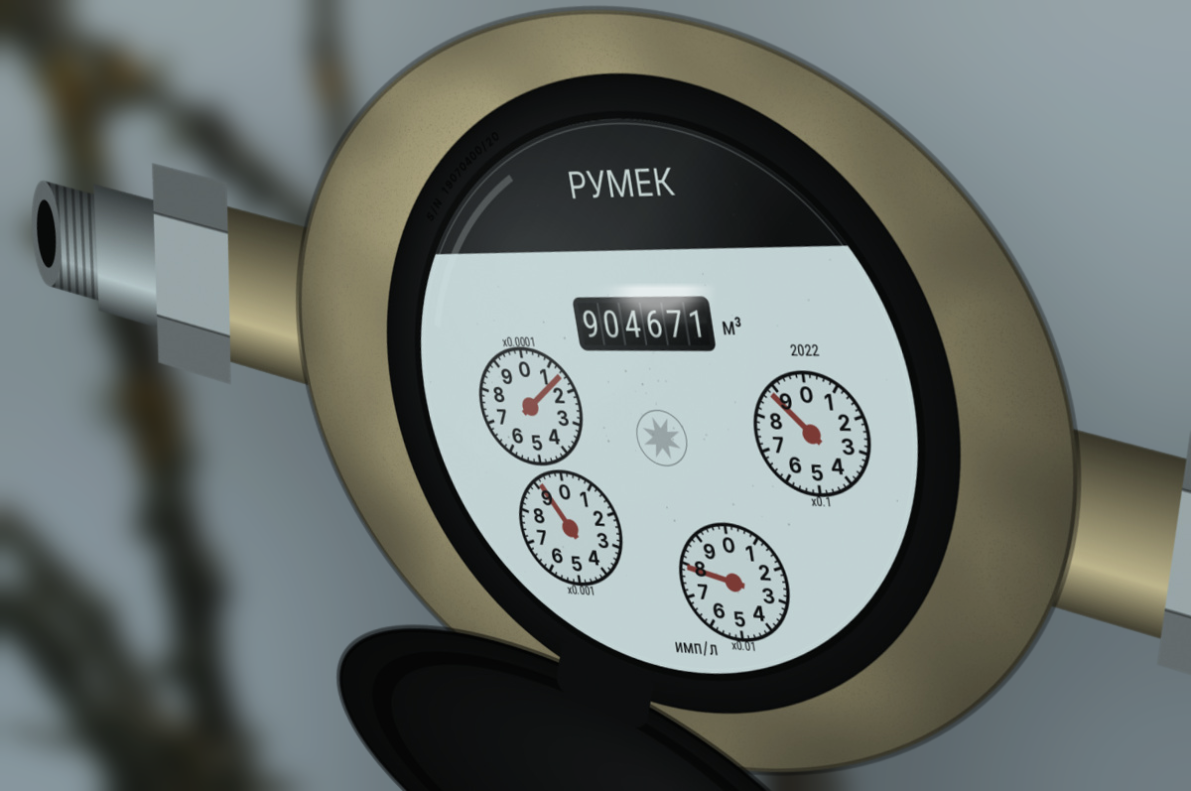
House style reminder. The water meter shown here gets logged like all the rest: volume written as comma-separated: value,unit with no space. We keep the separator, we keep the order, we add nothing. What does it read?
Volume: 904671.8791,m³
